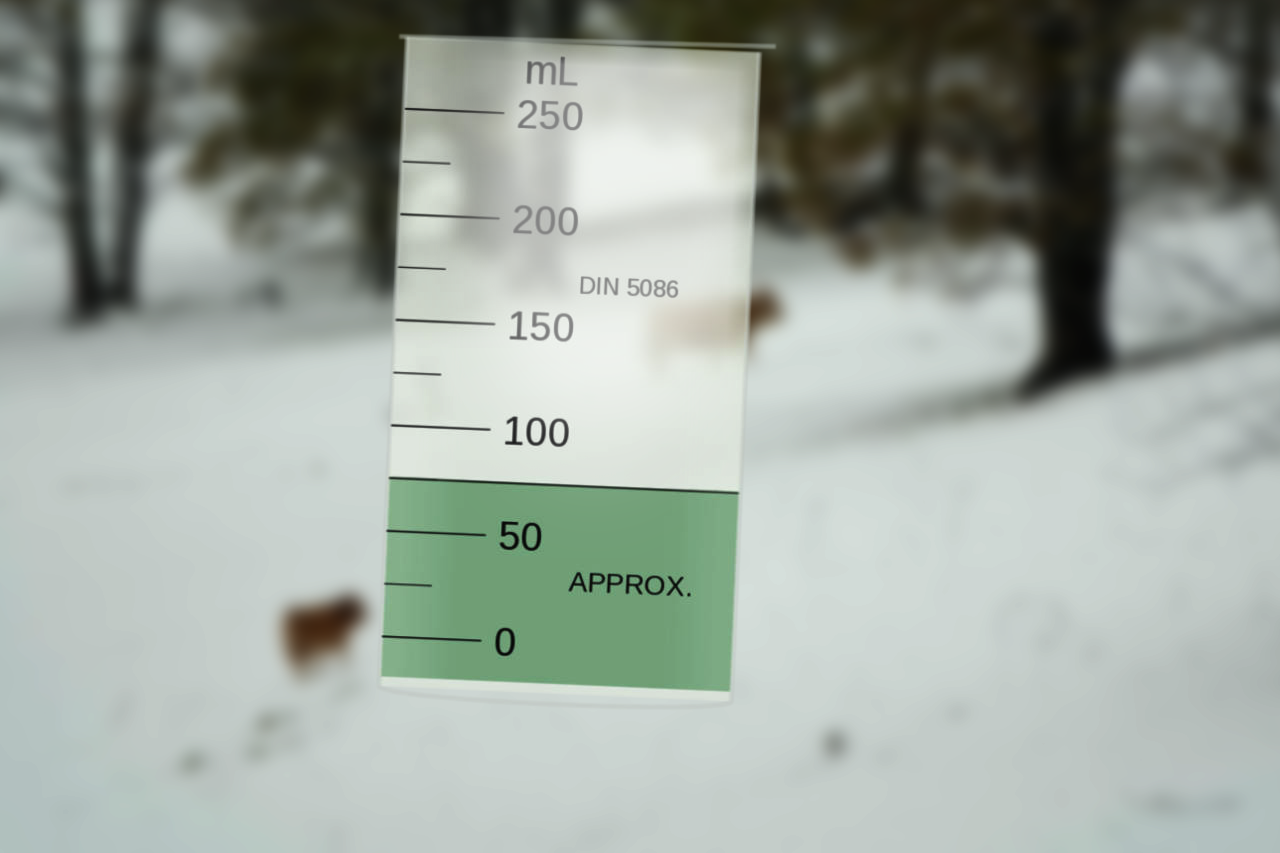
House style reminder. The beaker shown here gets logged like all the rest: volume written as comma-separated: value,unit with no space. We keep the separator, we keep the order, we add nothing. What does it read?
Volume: 75,mL
